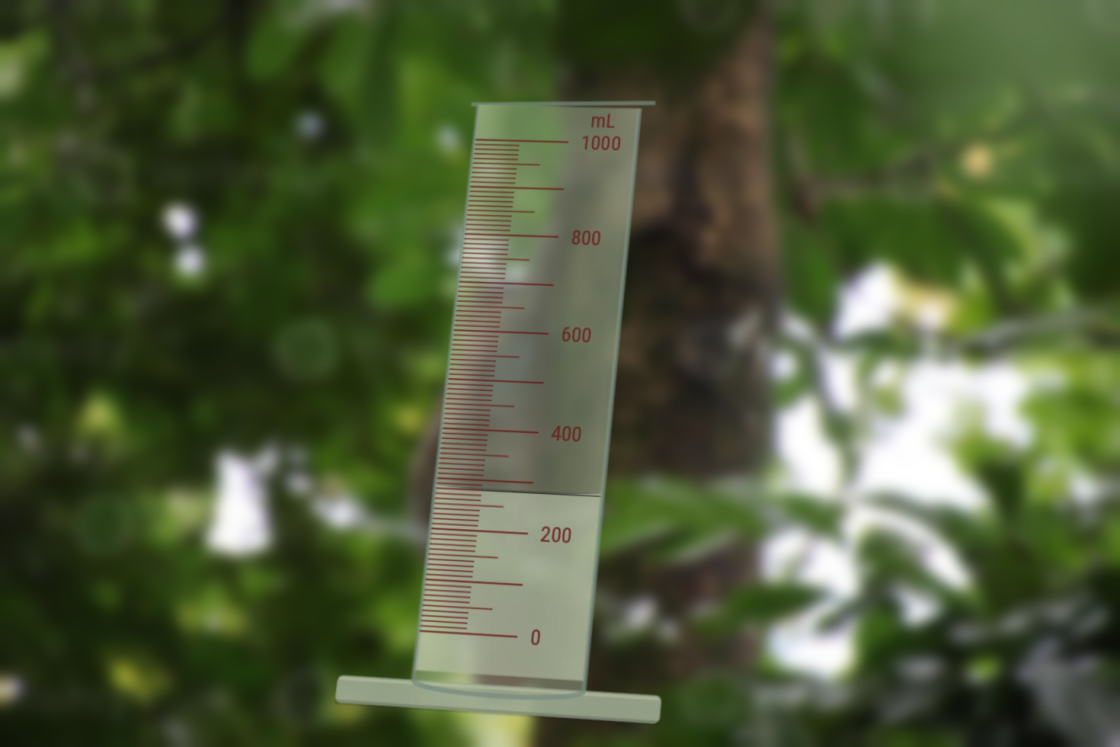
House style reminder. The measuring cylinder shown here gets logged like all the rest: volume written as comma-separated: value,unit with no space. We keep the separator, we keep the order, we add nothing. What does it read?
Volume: 280,mL
